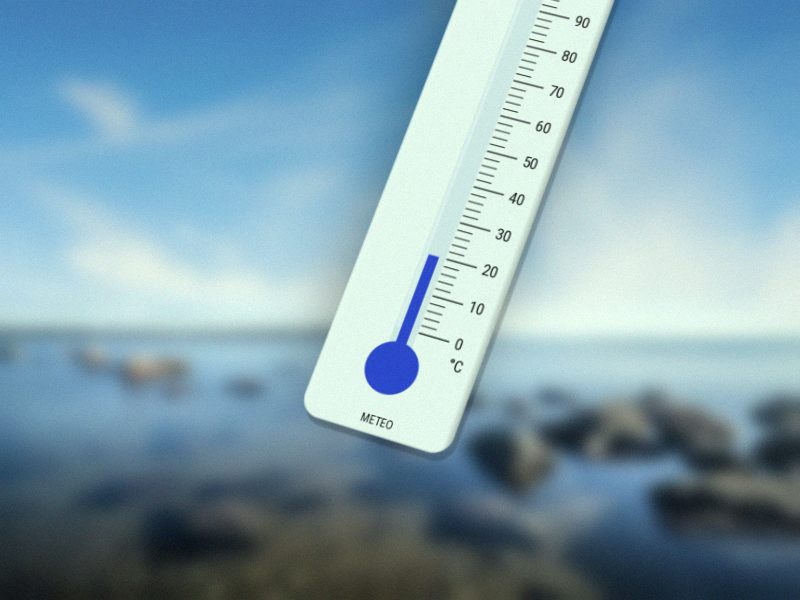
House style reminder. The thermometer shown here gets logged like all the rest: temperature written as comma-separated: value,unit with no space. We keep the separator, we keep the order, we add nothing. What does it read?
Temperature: 20,°C
